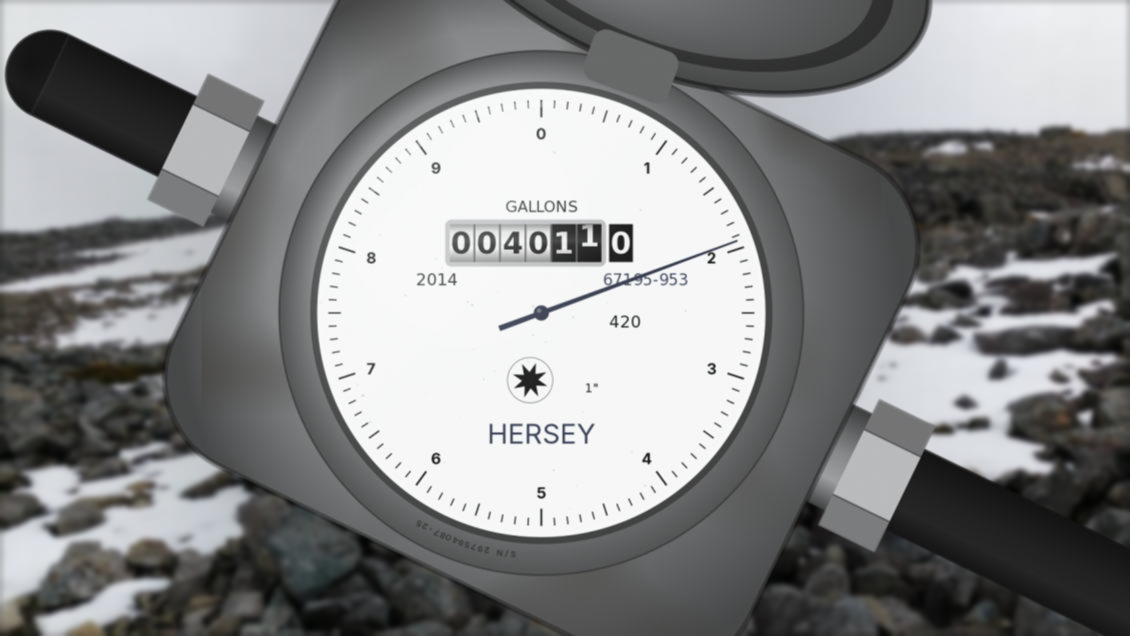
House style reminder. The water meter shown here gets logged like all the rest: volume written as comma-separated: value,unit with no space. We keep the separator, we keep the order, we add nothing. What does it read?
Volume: 40111.9,gal
